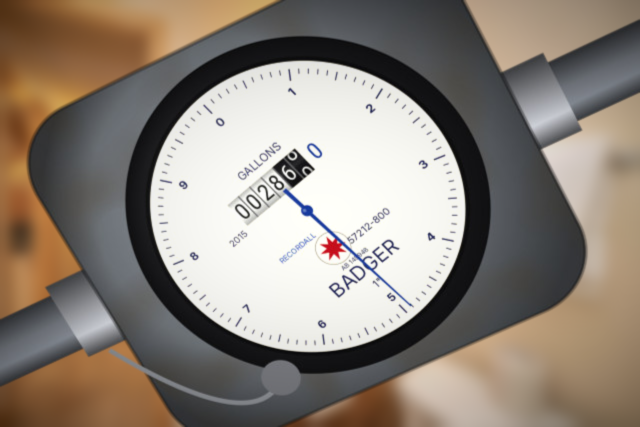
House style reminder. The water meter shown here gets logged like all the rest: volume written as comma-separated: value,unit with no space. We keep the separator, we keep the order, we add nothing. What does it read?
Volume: 28684.9,gal
